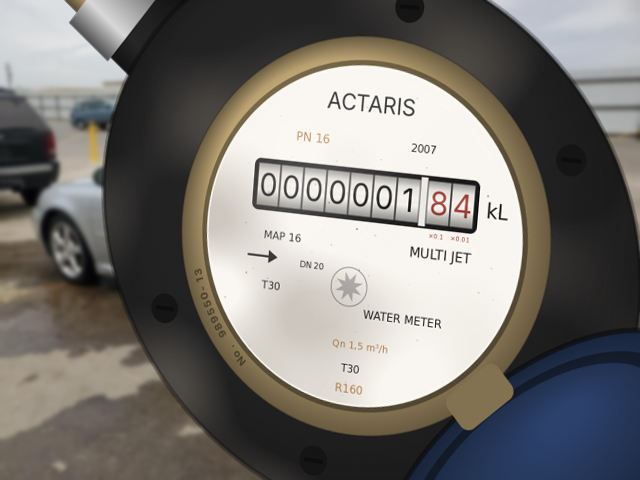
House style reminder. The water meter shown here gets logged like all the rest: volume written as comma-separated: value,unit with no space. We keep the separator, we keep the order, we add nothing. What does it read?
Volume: 1.84,kL
